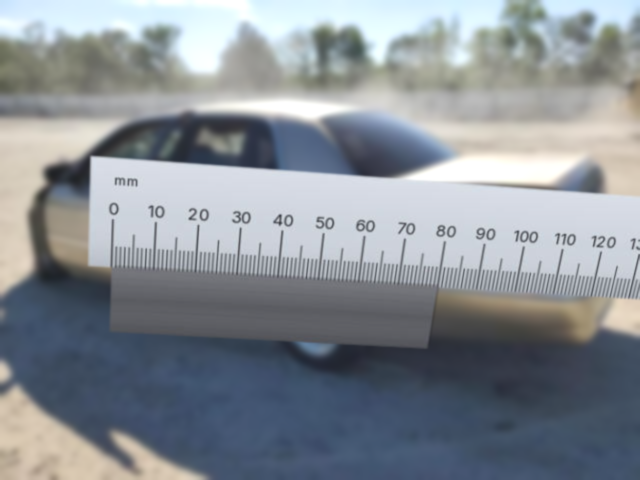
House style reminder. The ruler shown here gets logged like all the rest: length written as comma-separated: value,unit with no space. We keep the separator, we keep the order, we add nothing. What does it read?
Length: 80,mm
